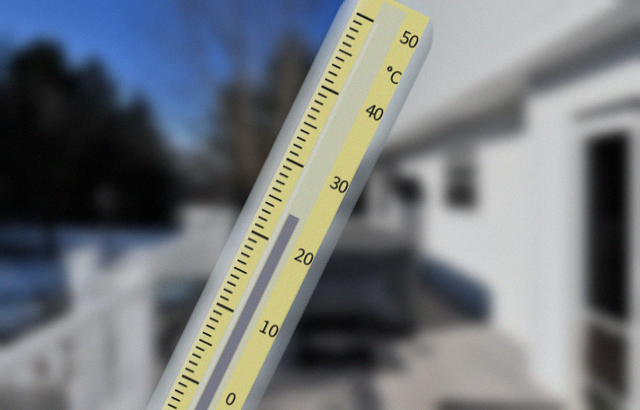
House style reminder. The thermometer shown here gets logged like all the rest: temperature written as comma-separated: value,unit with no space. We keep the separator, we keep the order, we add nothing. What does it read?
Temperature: 24,°C
